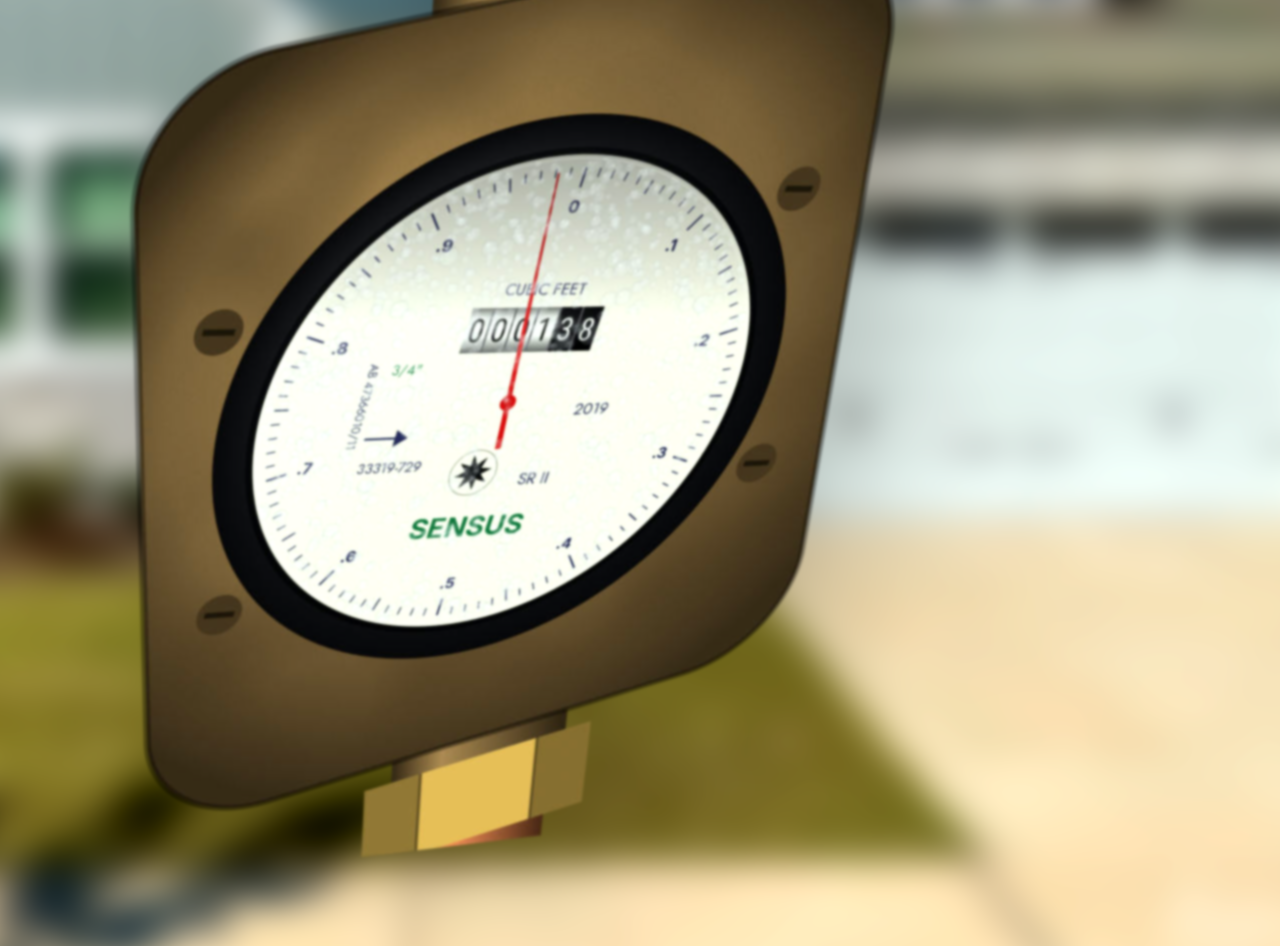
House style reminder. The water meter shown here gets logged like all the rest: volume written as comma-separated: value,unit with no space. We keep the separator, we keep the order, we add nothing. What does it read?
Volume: 137.98,ft³
